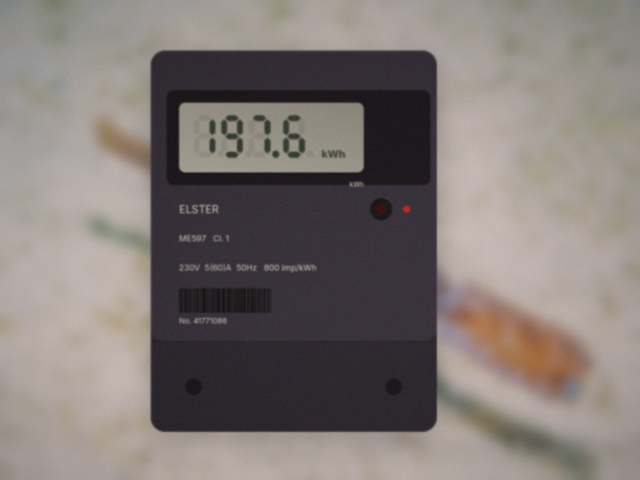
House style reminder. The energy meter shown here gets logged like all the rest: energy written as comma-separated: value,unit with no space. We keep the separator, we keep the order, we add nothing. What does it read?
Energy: 197.6,kWh
